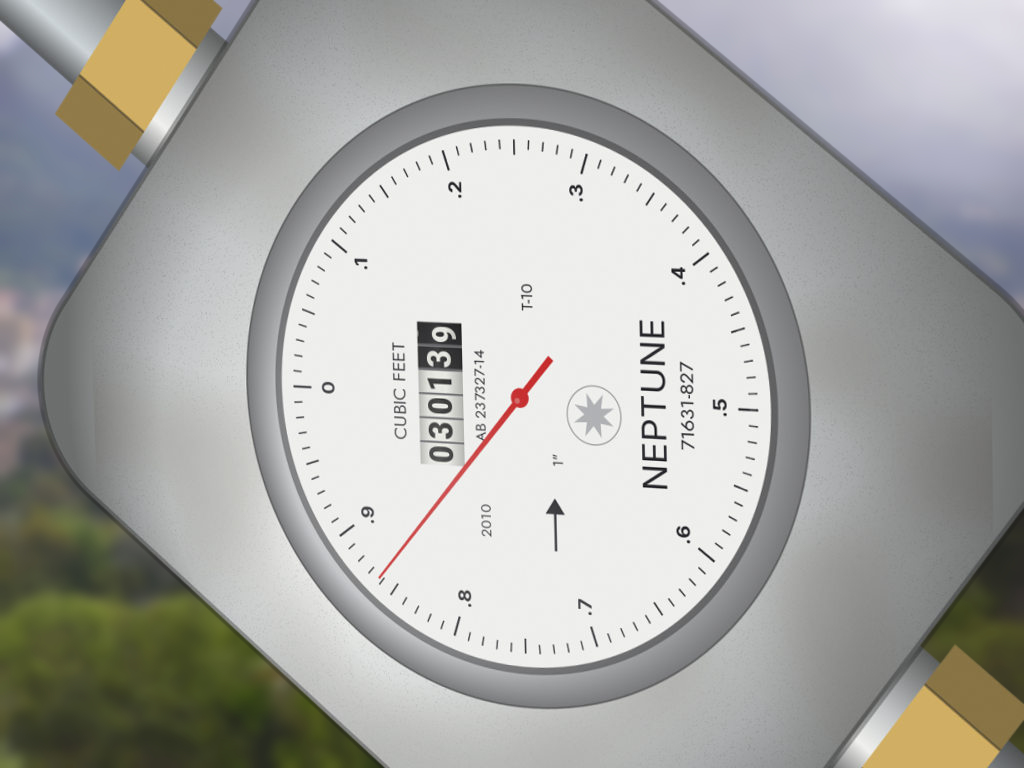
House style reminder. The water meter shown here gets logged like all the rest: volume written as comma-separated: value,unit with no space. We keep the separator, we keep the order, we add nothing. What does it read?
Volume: 30138.86,ft³
